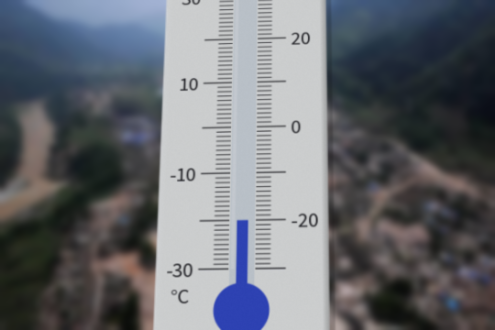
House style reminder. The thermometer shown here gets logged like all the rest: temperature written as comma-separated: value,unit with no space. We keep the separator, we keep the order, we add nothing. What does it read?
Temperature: -20,°C
